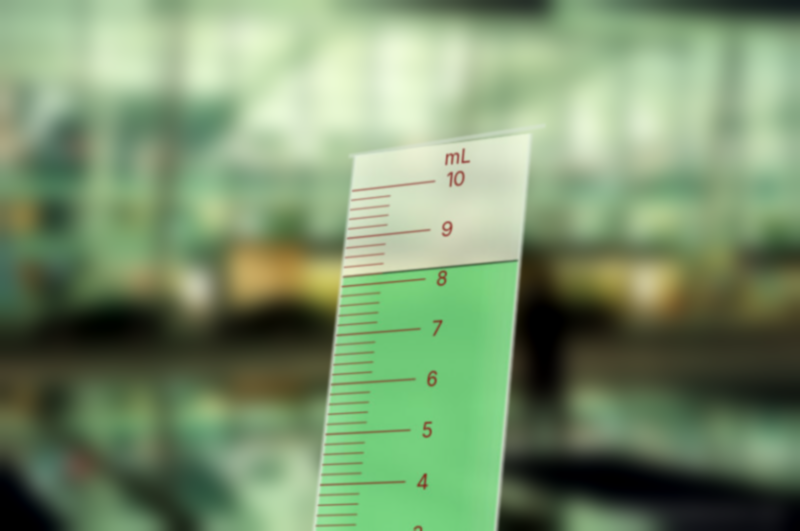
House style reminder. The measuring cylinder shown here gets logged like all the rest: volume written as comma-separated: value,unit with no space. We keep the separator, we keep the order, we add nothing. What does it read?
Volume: 8.2,mL
